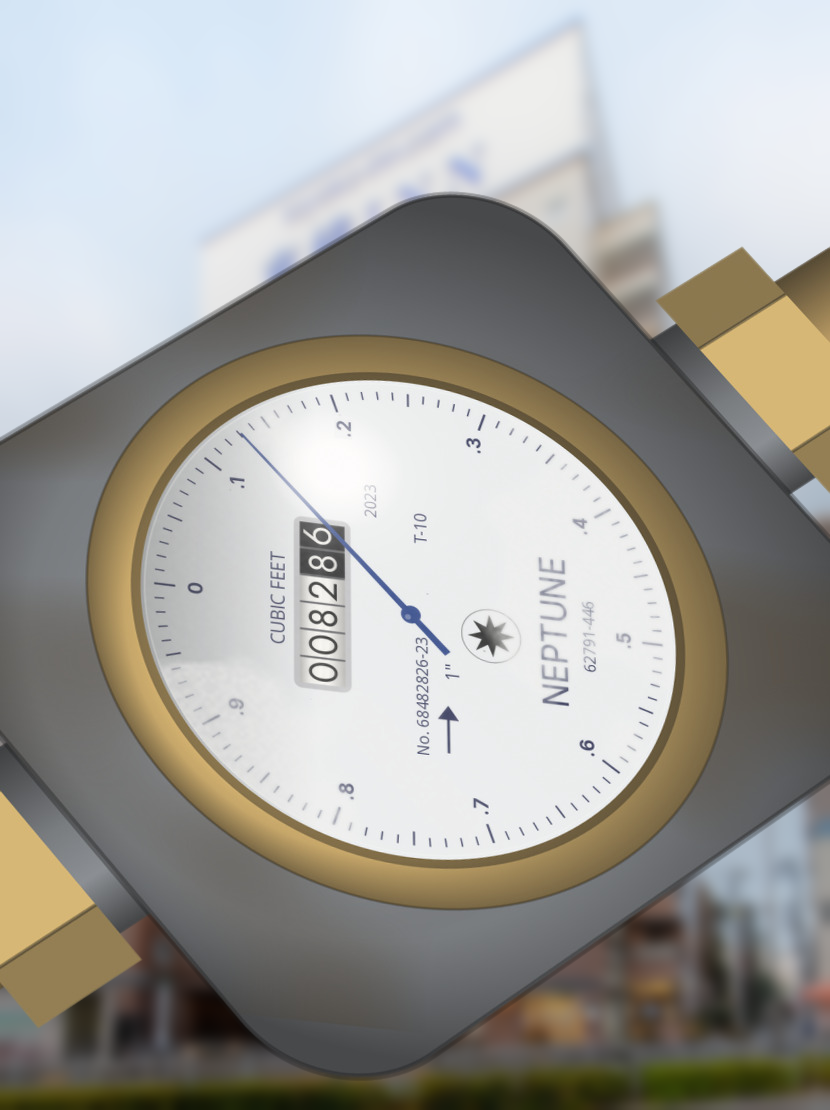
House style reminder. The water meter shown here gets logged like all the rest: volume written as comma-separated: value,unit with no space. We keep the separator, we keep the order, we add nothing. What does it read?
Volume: 8286.13,ft³
